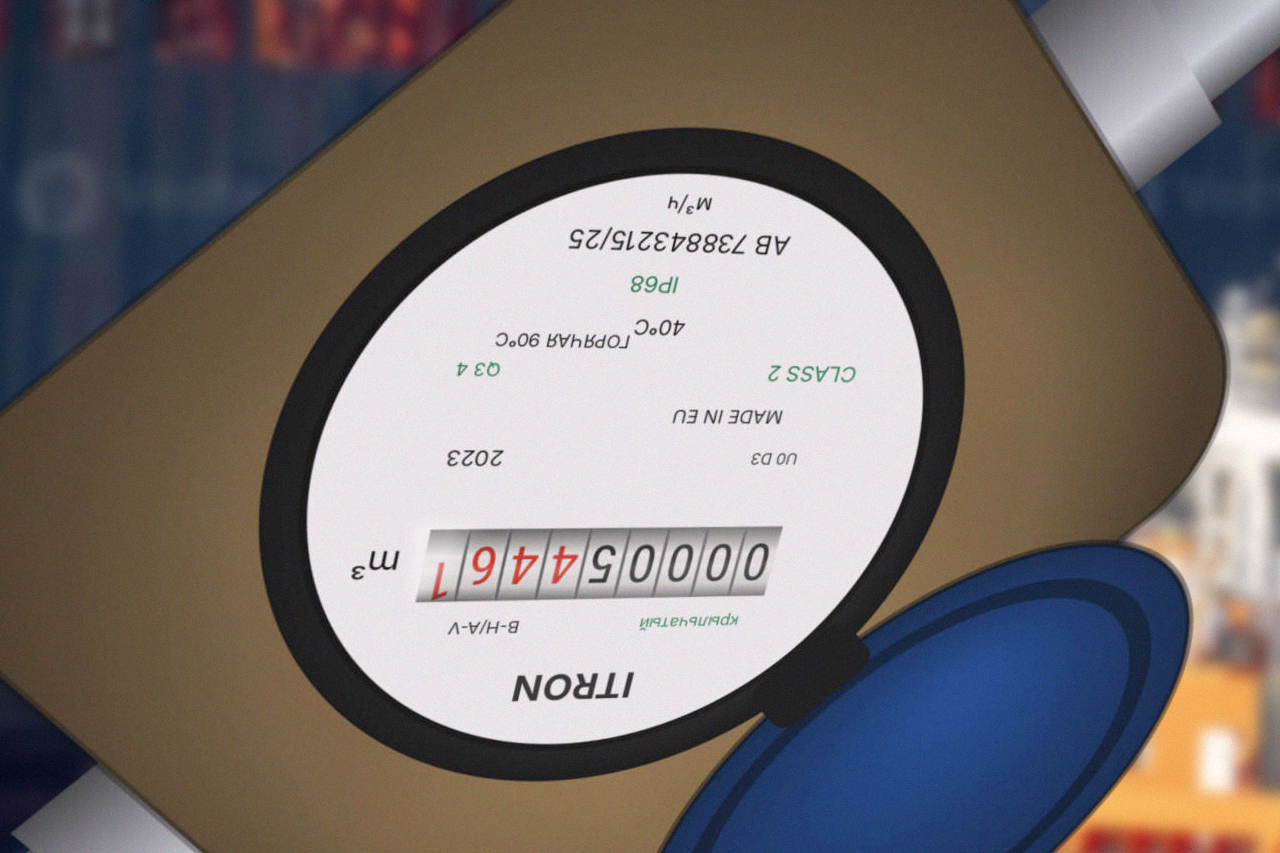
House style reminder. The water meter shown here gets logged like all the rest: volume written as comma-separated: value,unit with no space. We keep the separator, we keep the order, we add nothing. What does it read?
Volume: 5.4461,m³
